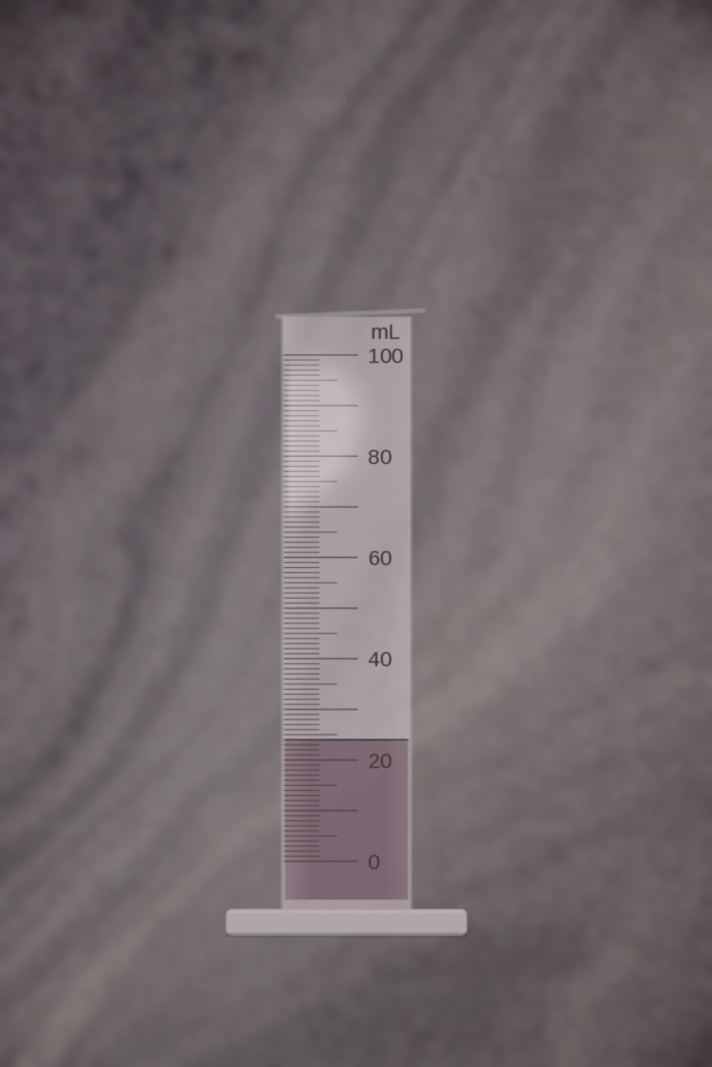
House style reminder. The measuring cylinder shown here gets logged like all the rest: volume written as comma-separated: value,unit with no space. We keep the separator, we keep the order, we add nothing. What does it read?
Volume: 24,mL
